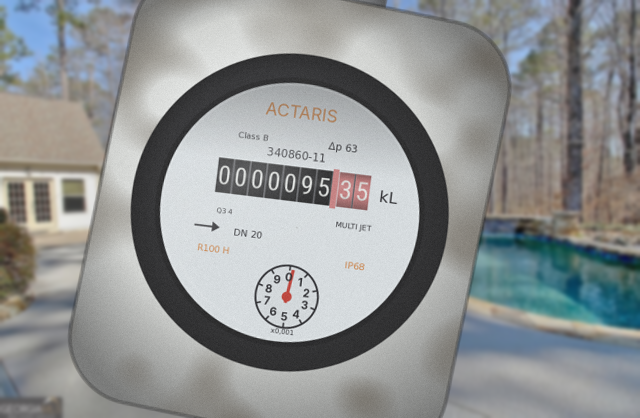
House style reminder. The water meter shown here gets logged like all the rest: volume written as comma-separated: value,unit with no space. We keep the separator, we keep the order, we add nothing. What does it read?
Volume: 95.350,kL
